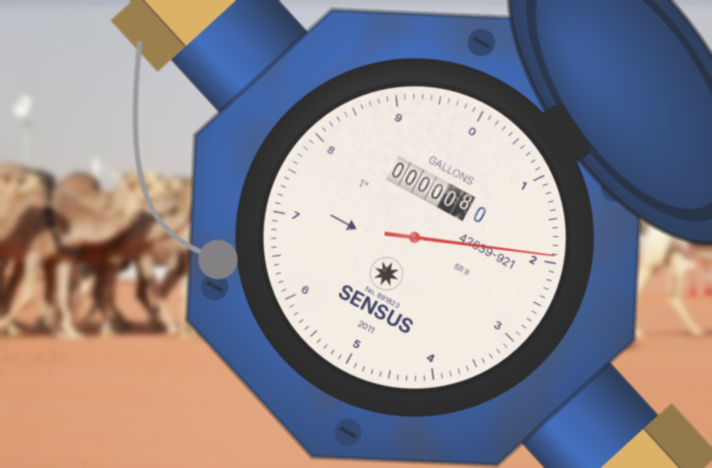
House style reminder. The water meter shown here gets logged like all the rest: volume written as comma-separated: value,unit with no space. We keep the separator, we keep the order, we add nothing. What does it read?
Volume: 81.9,gal
